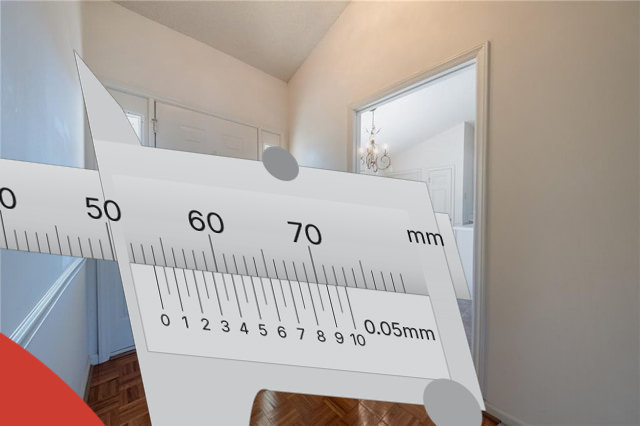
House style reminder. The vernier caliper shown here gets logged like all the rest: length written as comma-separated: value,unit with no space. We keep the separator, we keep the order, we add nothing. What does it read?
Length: 53.8,mm
